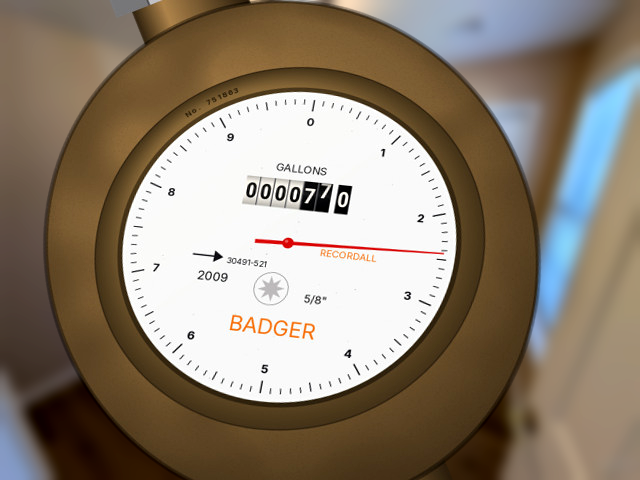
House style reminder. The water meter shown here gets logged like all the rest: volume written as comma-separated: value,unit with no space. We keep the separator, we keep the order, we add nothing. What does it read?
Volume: 772.4,gal
